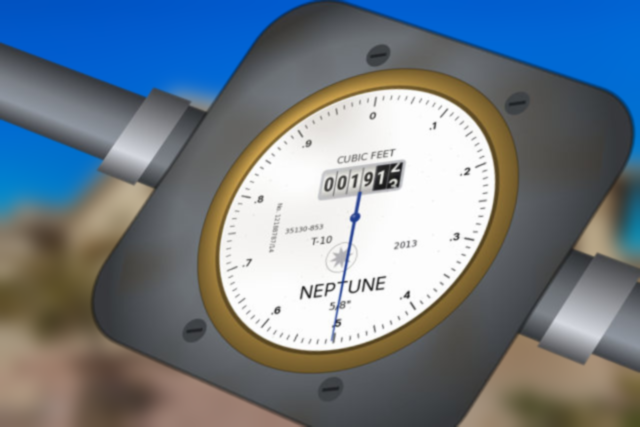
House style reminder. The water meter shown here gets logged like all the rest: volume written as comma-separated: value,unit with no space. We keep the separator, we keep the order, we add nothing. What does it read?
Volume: 1912.50,ft³
